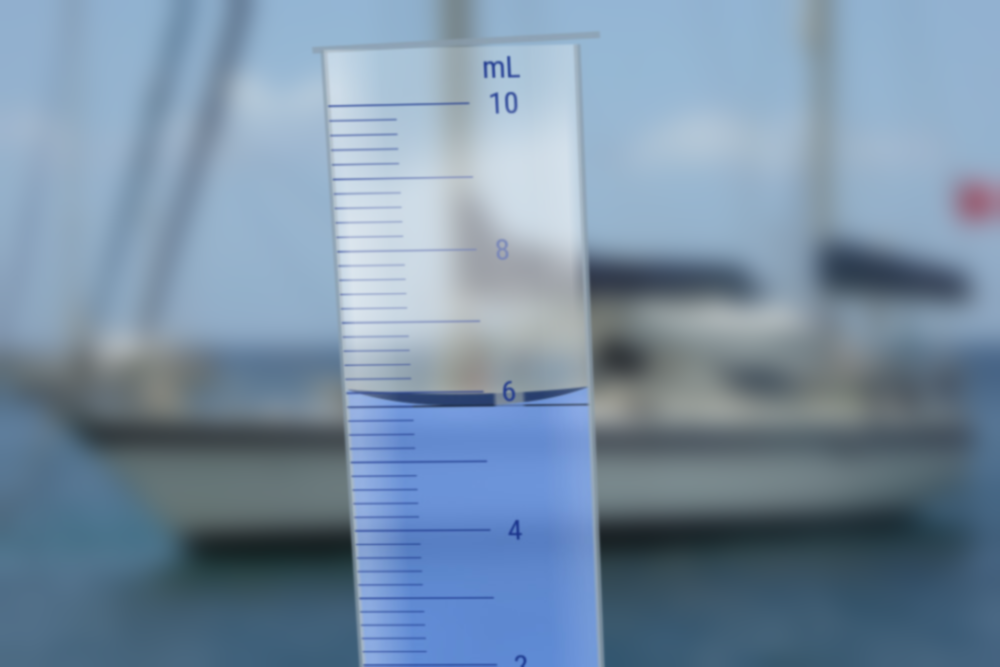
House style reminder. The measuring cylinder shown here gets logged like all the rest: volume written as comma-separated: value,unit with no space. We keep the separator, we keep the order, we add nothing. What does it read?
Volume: 5.8,mL
